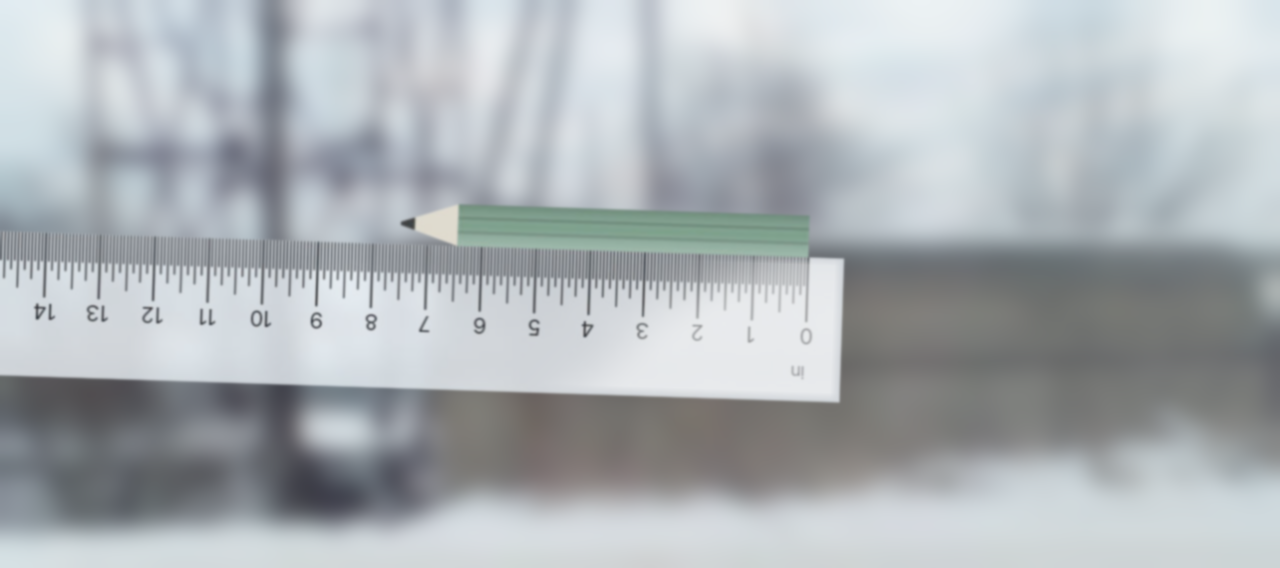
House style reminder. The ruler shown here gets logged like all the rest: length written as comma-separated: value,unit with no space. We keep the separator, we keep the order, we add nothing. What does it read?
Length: 7.5,in
